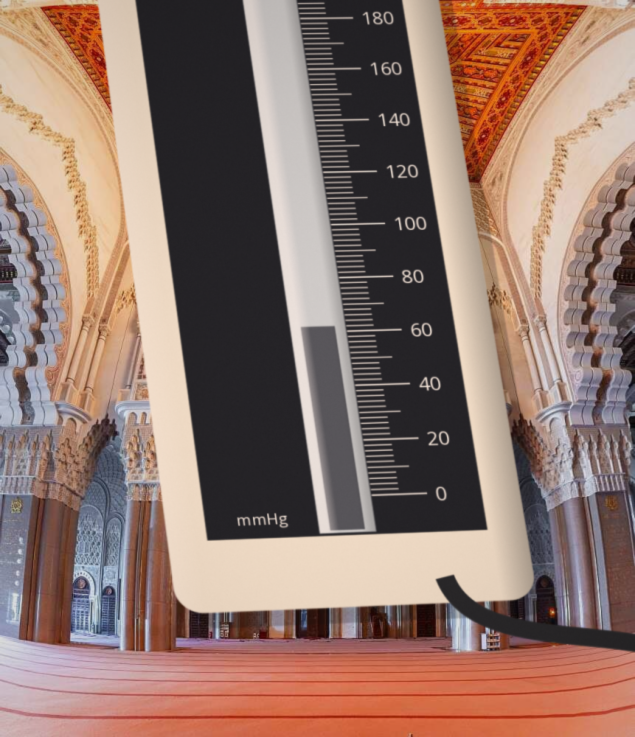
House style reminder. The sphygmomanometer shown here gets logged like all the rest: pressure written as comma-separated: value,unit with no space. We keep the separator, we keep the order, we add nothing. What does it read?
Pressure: 62,mmHg
